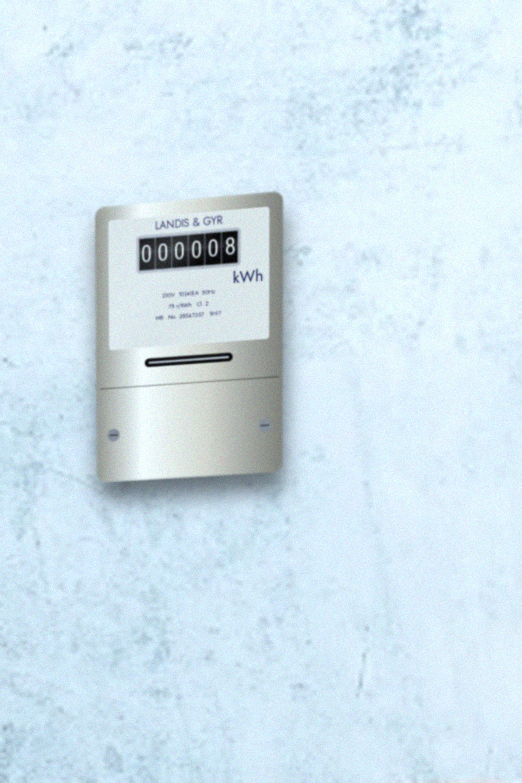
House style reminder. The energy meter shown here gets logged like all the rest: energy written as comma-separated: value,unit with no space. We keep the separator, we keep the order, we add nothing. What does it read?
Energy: 8,kWh
